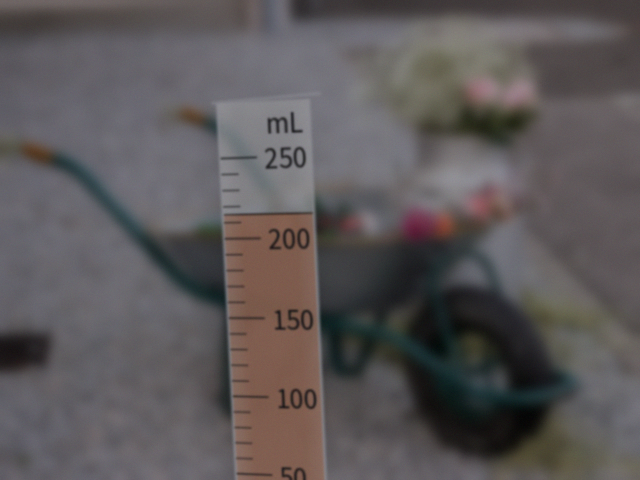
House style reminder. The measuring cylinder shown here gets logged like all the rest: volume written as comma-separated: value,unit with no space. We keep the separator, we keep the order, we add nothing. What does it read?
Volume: 215,mL
